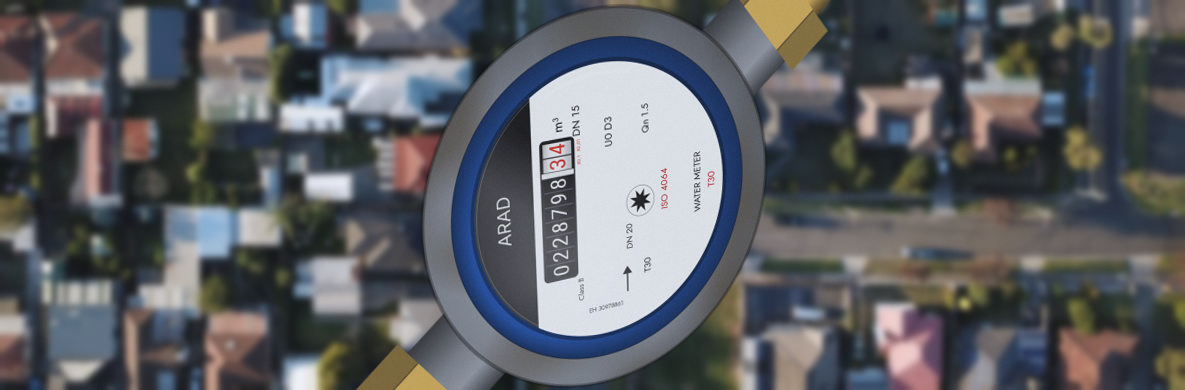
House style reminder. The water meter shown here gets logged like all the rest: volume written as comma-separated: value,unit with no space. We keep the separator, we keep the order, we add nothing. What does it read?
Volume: 228798.34,m³
